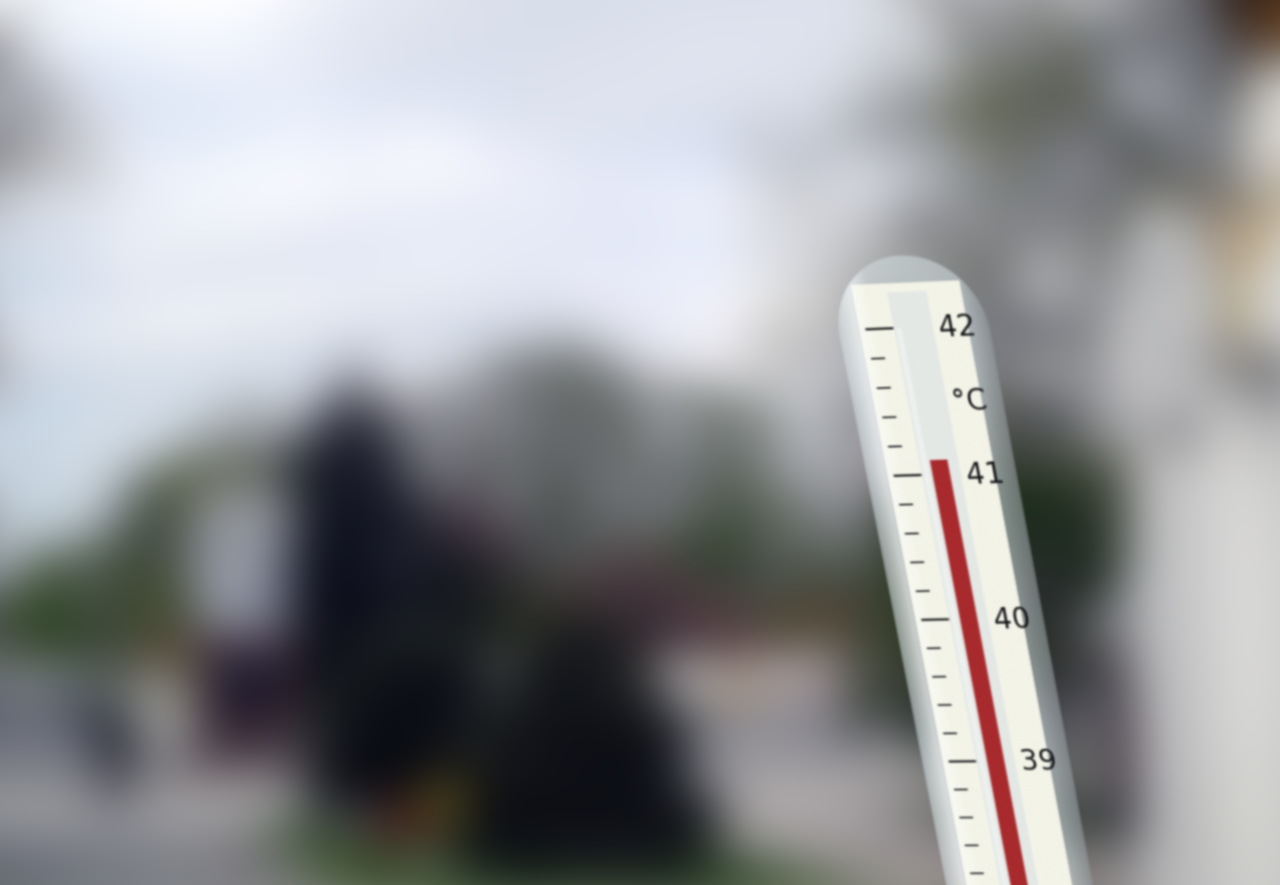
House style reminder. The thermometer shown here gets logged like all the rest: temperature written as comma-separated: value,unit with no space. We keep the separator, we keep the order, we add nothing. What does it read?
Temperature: 41.1,°C
